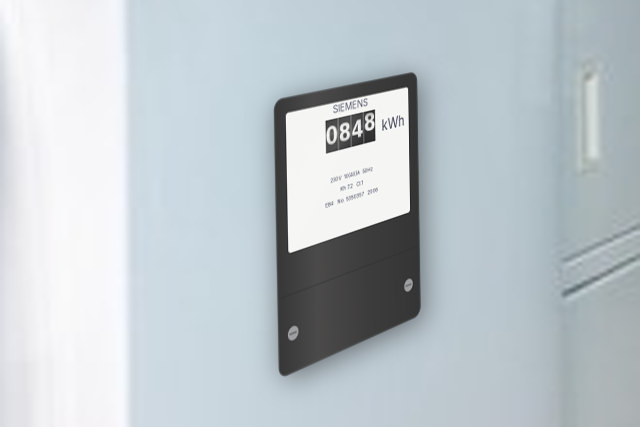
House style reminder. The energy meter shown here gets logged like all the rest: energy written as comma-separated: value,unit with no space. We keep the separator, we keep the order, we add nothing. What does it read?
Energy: 848,kWh
